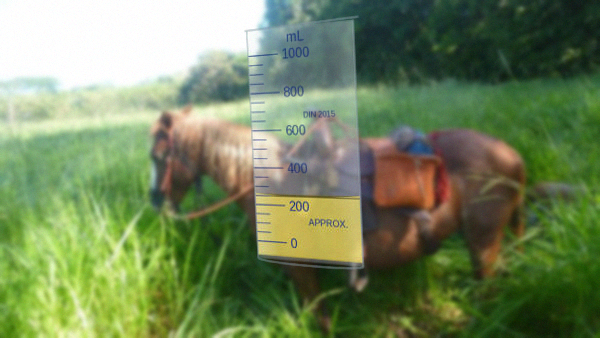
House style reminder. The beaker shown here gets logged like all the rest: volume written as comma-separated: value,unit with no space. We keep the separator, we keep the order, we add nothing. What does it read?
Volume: 250,mL
